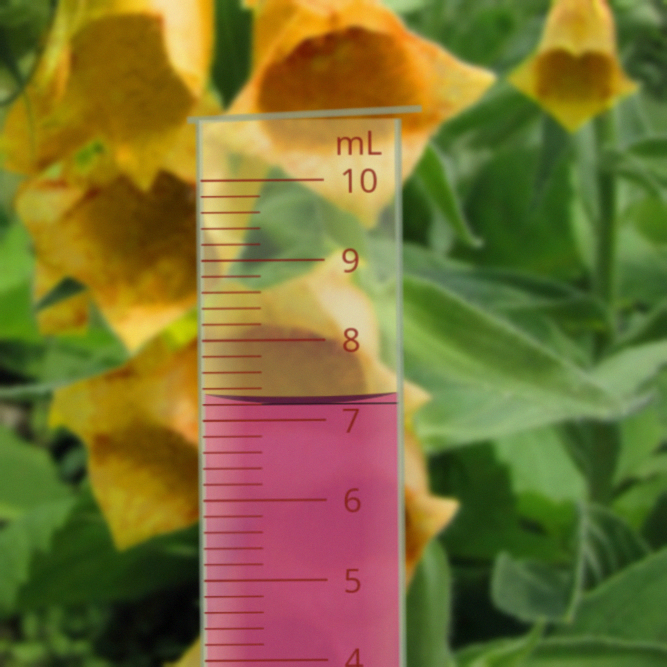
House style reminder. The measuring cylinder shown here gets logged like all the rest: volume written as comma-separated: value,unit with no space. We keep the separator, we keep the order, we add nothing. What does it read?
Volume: 7.2,mL
